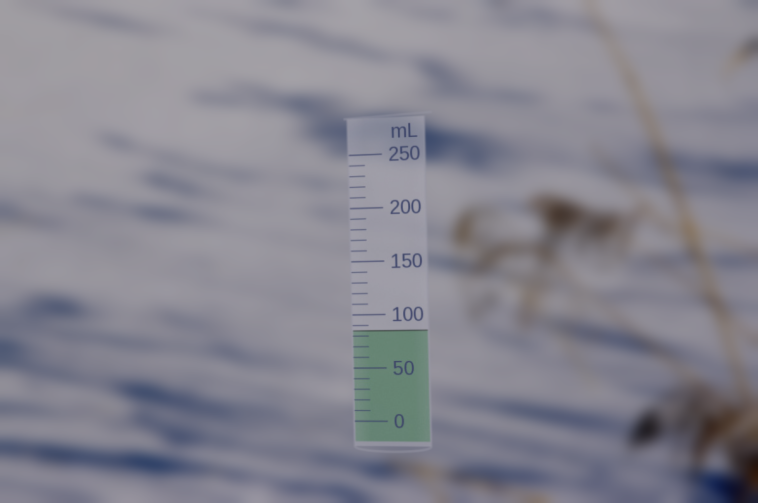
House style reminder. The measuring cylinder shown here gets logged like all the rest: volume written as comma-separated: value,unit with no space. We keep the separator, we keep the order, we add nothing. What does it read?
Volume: 85,mL
